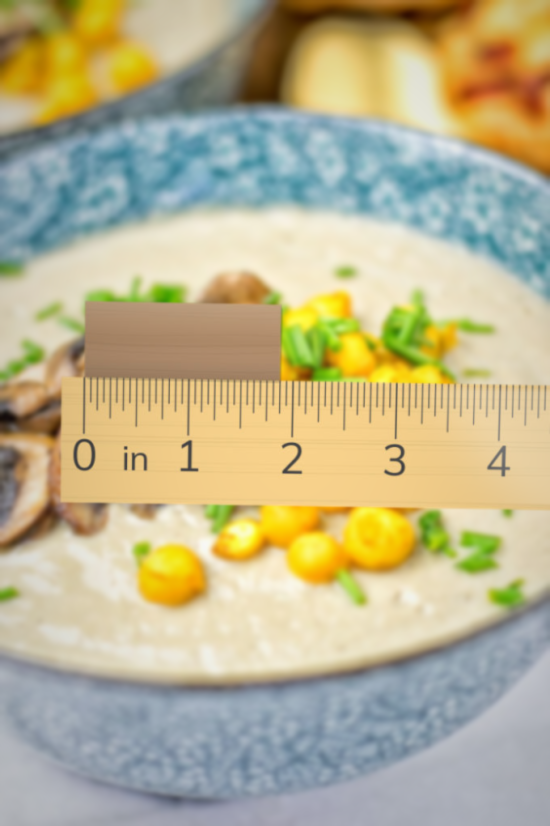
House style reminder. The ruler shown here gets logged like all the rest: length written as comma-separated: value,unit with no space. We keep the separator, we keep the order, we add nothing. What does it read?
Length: 1.875,in
